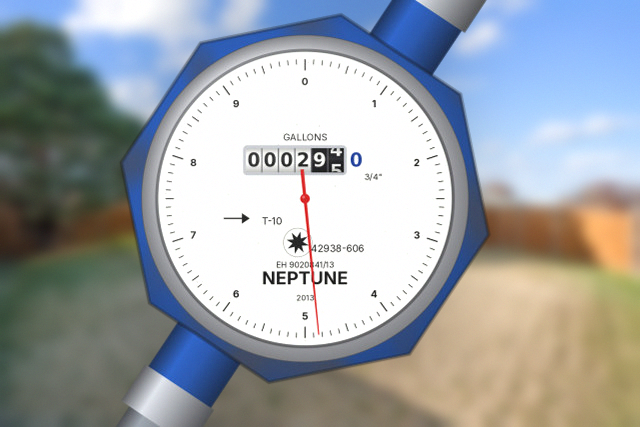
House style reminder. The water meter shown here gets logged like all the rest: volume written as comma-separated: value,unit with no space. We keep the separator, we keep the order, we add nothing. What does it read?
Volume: 2944.8,gal
